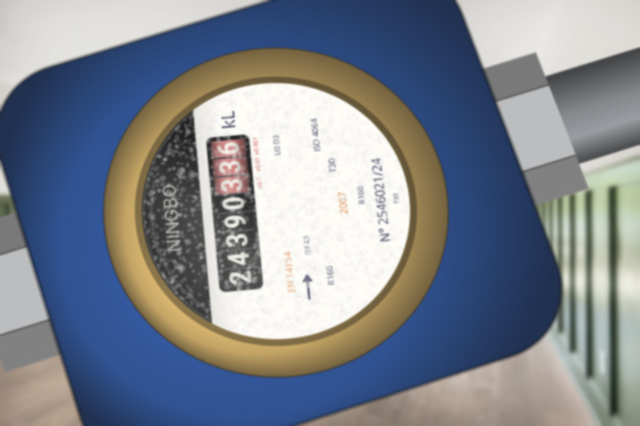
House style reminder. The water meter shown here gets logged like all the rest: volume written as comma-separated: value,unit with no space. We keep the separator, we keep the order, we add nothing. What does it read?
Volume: 24390.336,kL
